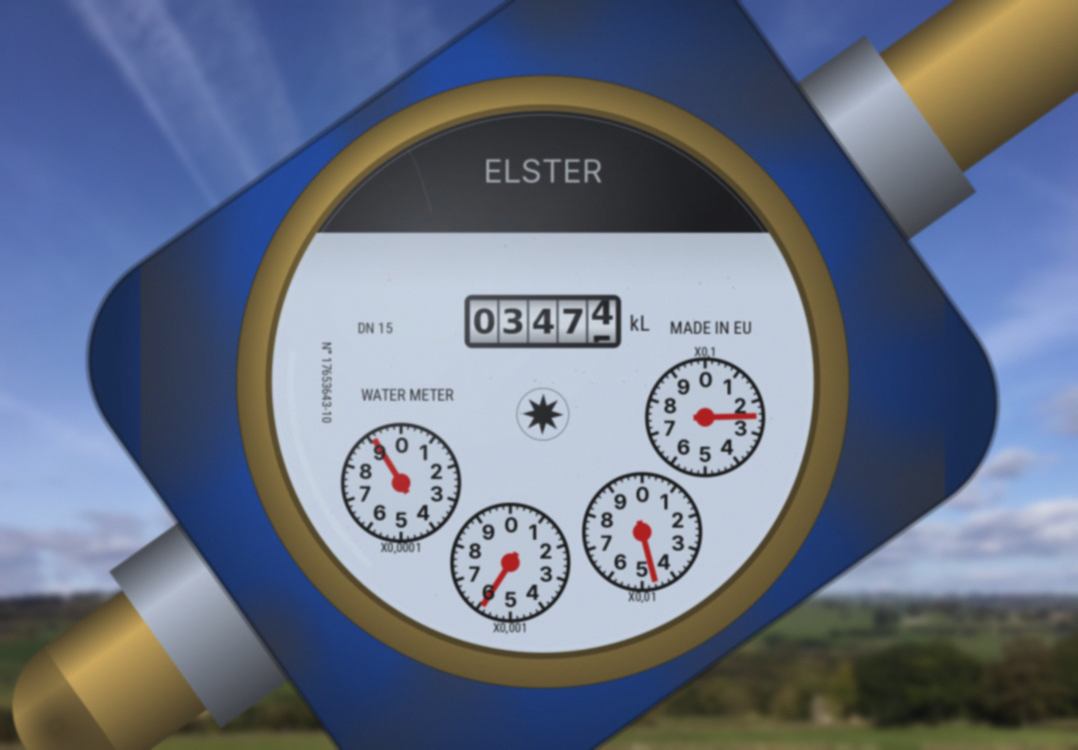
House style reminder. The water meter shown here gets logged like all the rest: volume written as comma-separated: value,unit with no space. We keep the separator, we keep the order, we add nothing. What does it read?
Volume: 3474.2459,kL
